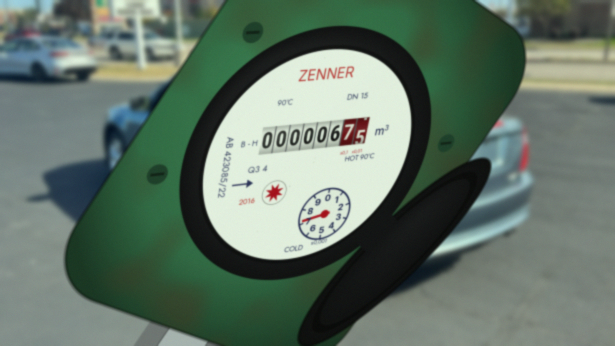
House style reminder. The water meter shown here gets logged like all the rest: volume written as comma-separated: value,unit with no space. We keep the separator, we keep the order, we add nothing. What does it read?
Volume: 6.747,m³
